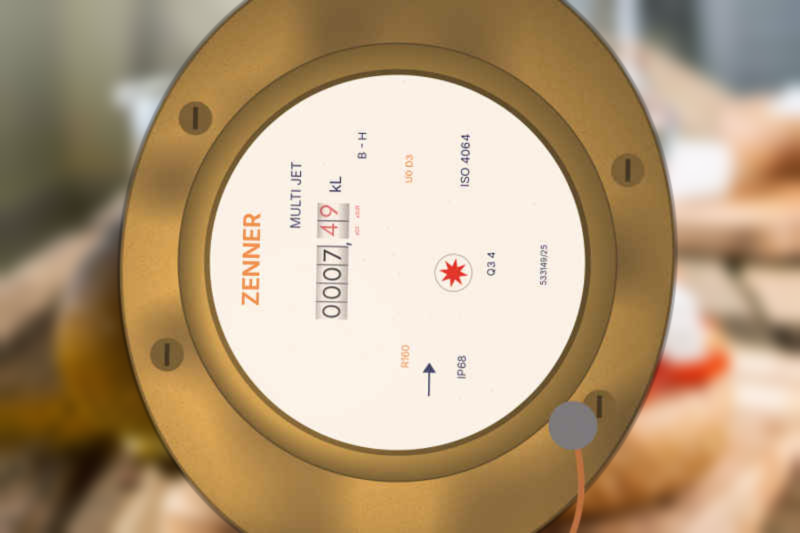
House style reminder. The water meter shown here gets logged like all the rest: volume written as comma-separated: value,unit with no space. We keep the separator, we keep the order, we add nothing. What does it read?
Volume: 7.49,kL
